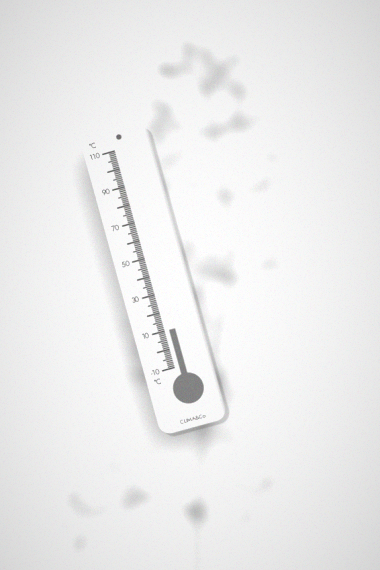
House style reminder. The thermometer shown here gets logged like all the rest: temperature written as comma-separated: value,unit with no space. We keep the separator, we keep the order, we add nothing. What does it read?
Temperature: 10,°C
